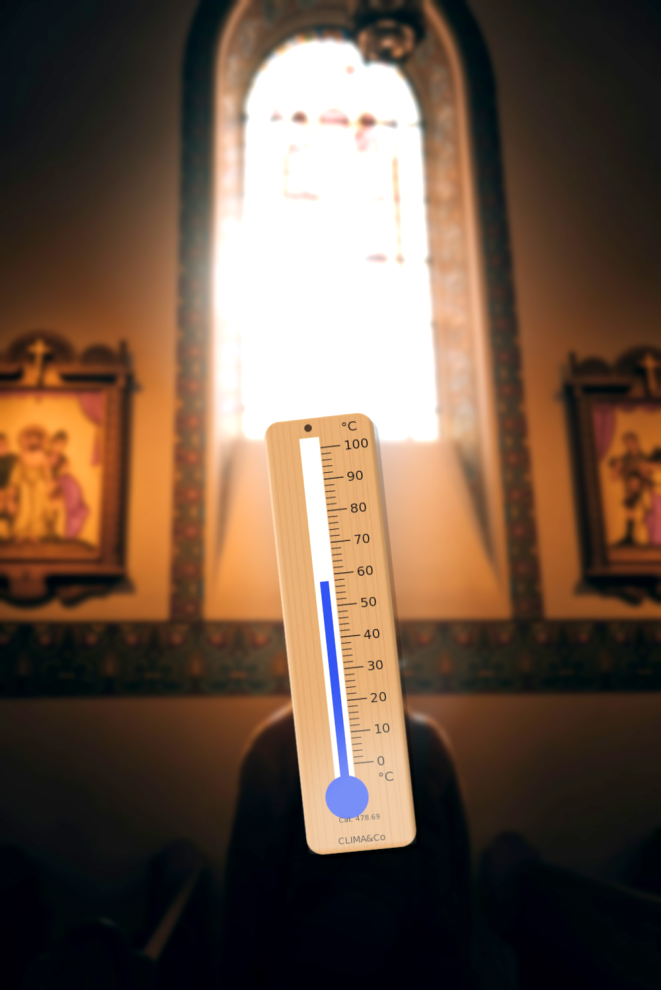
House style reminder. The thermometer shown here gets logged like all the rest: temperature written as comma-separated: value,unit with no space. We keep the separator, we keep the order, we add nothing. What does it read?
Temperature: 58,°C
